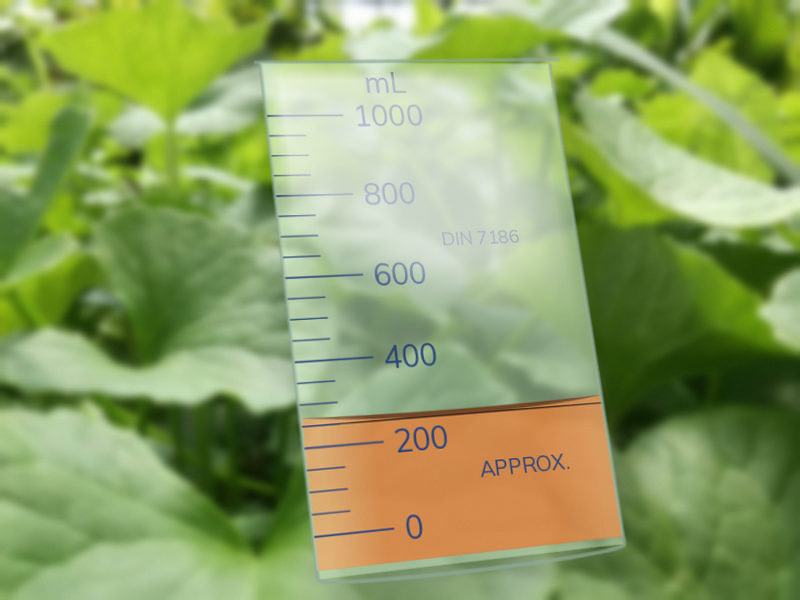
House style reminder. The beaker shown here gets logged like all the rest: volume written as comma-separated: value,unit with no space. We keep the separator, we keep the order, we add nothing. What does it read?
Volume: 250,mL
